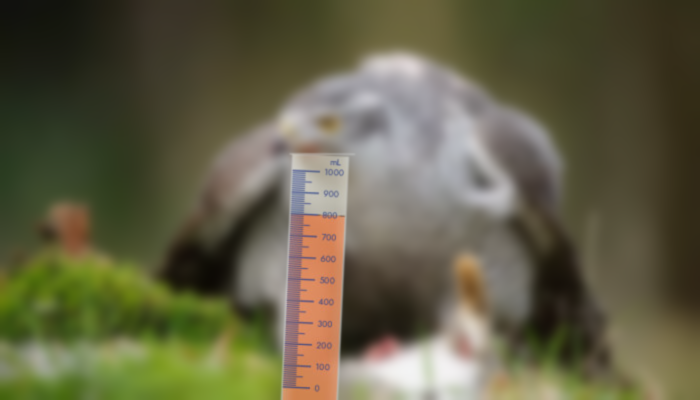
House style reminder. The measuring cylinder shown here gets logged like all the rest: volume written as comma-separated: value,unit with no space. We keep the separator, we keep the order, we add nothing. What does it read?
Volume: 800,mL
